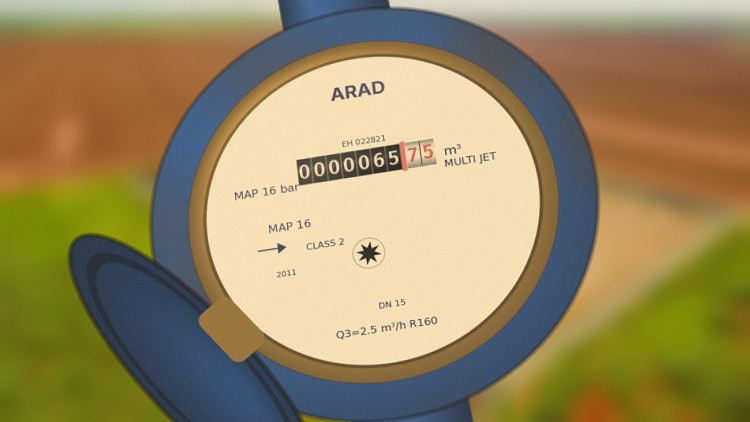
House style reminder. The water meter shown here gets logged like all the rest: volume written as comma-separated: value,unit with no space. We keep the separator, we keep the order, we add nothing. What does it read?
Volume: 65.75,m³
